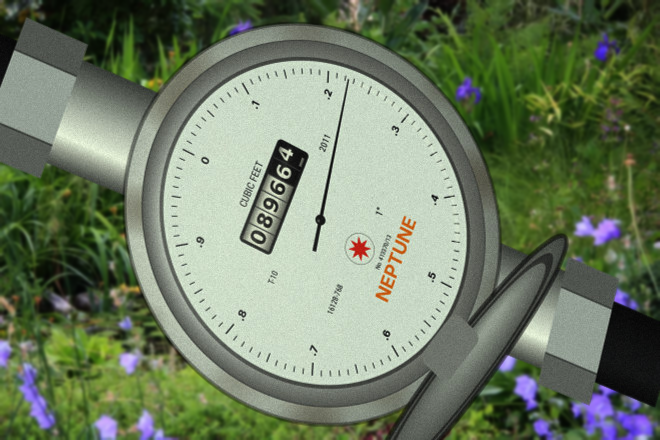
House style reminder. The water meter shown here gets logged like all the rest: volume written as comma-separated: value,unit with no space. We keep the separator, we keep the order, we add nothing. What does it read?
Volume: 89664.22,ft³
